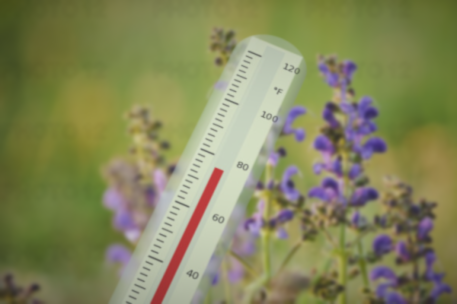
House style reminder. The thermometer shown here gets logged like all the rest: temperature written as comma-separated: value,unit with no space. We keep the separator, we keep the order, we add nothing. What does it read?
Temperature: 76,°F
